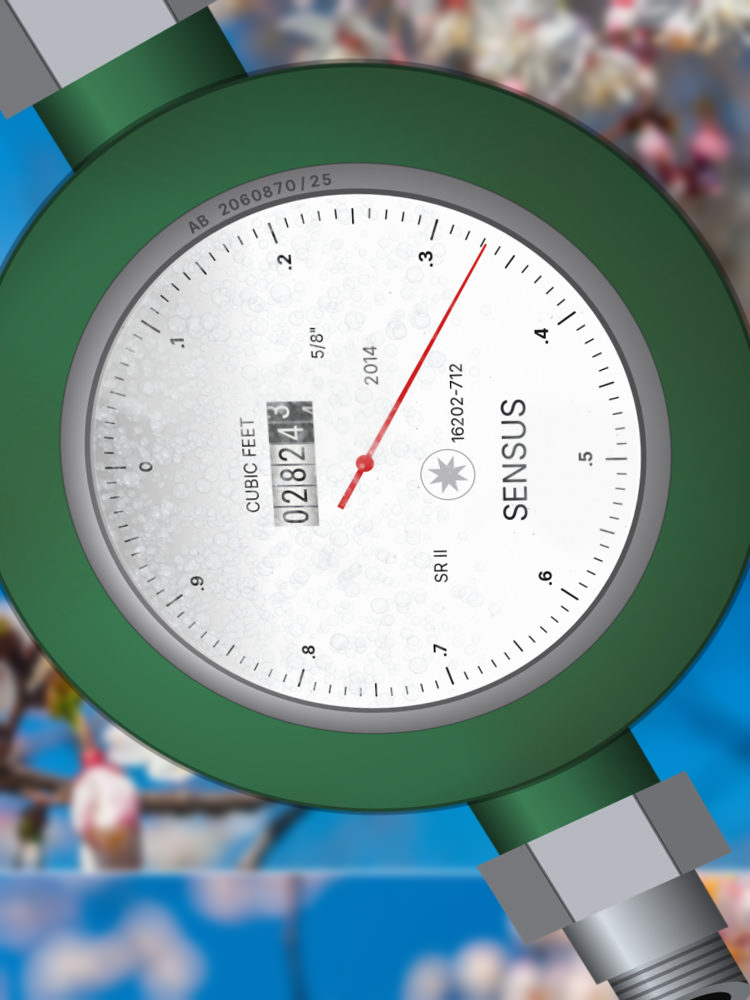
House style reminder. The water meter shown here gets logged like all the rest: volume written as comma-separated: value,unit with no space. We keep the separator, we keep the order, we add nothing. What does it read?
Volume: 28243.33,ft³
